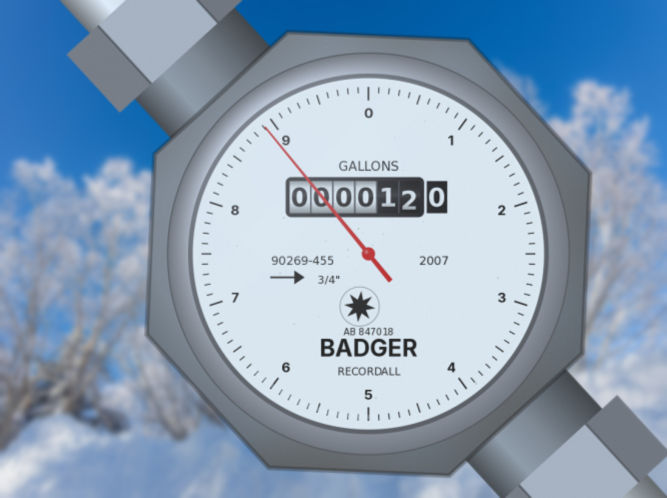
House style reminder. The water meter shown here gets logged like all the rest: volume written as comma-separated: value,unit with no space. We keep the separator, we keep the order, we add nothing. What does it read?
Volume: 118.9,gal
